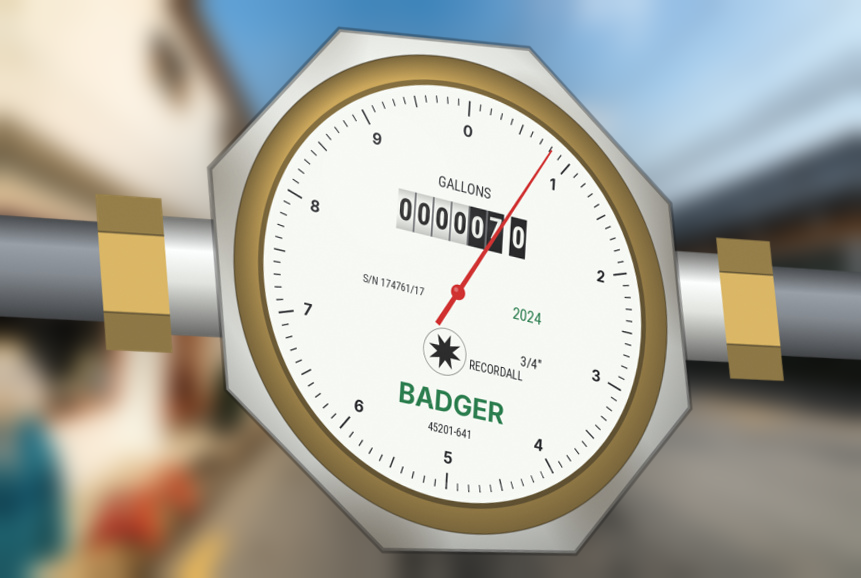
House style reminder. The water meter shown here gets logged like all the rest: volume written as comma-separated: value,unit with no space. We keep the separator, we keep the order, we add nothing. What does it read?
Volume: 70.8,gal
